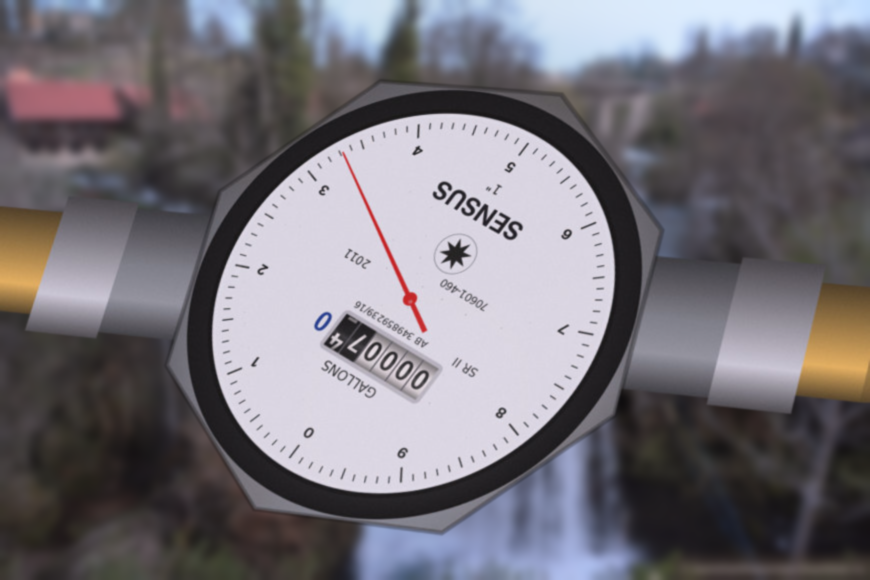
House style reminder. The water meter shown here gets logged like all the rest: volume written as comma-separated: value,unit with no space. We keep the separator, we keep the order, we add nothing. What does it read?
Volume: 743.3,gal
